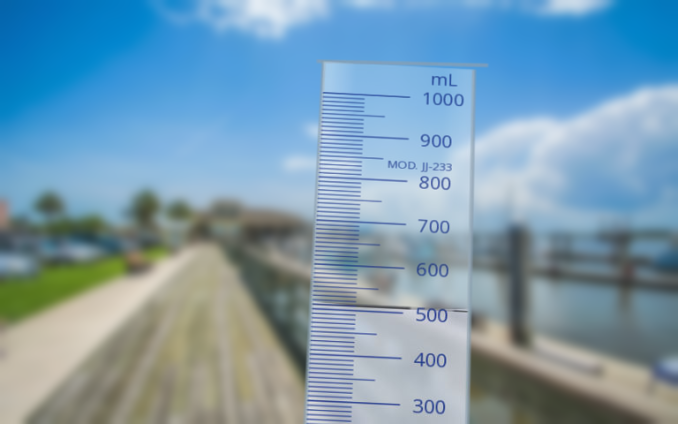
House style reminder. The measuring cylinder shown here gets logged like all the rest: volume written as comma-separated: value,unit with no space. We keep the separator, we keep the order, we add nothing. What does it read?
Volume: 510,mL
